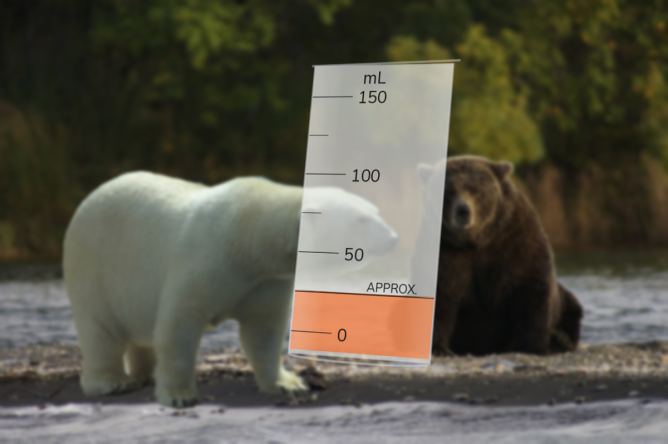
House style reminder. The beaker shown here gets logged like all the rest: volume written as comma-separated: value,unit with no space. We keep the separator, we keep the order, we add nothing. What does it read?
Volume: 25,mL
